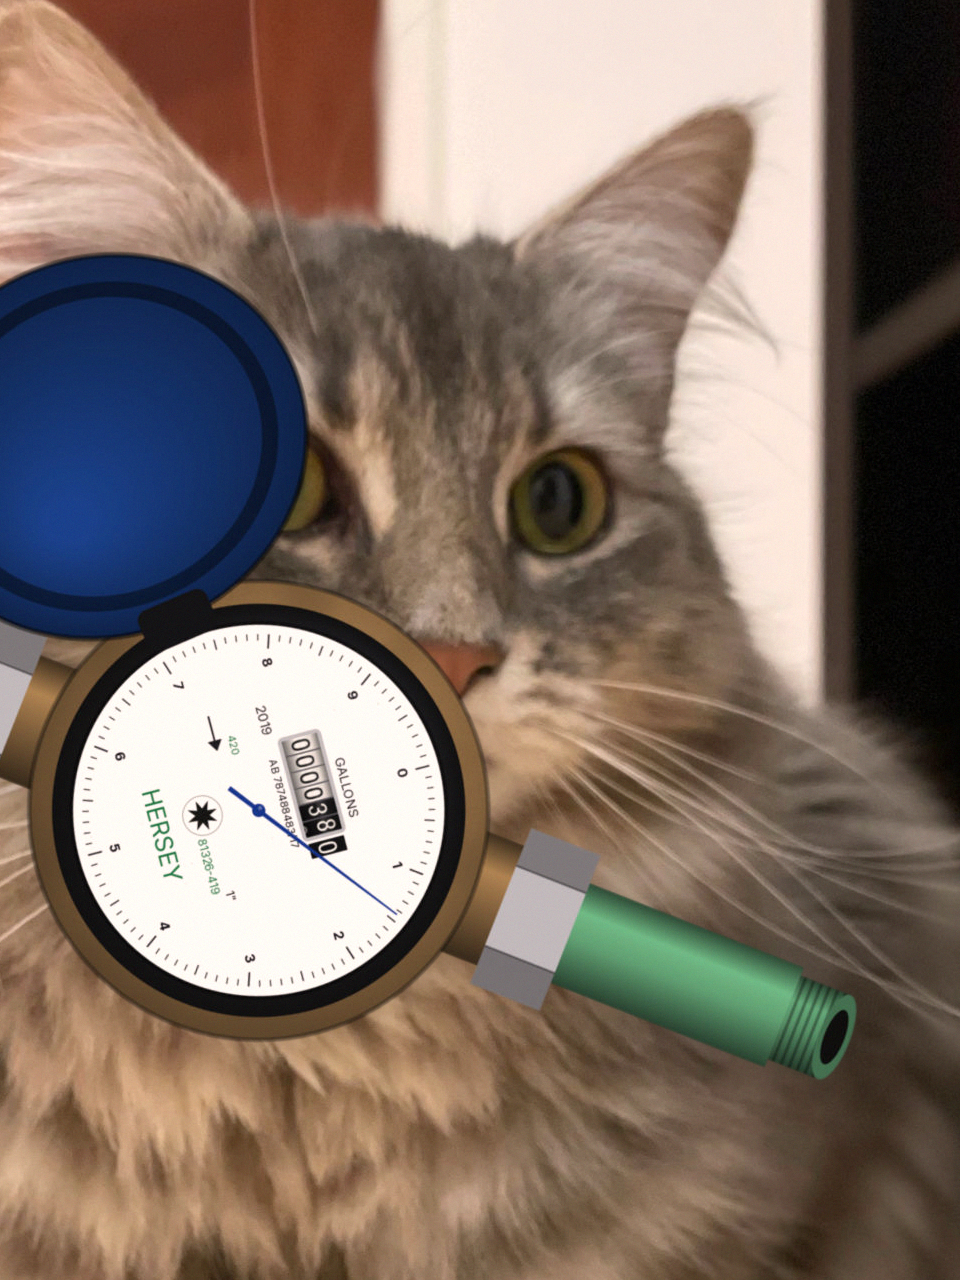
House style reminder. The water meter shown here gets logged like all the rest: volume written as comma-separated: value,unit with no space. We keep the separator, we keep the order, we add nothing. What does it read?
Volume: 381.4,gal
